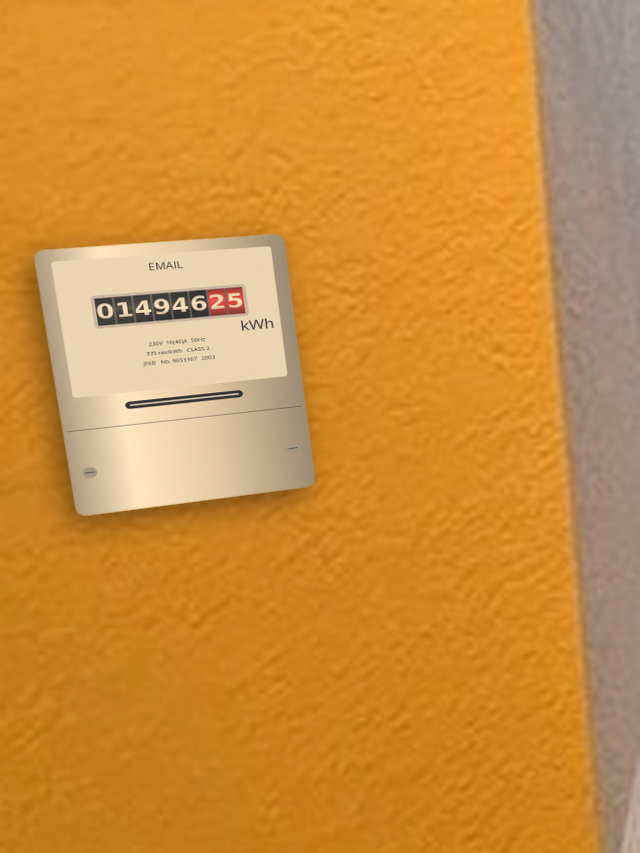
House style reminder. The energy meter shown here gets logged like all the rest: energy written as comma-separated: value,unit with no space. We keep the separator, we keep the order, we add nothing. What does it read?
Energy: 14946.25,kWh
